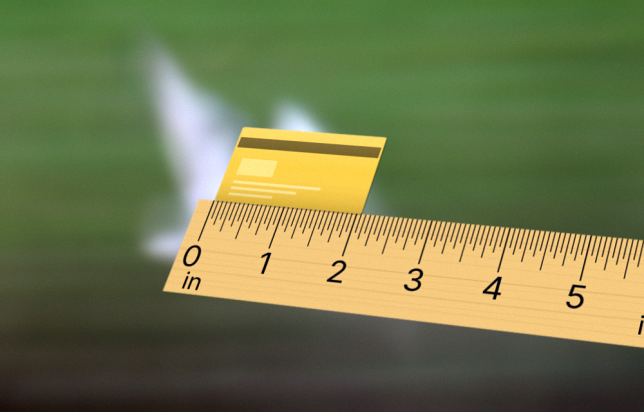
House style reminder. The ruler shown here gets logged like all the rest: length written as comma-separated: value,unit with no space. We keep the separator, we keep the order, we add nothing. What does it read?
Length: 2.0625,in
